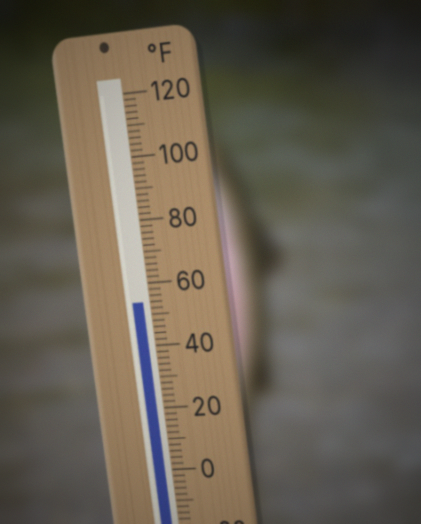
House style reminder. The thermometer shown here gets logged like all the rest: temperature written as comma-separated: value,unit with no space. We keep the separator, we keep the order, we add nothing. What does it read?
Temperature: 54,°F
